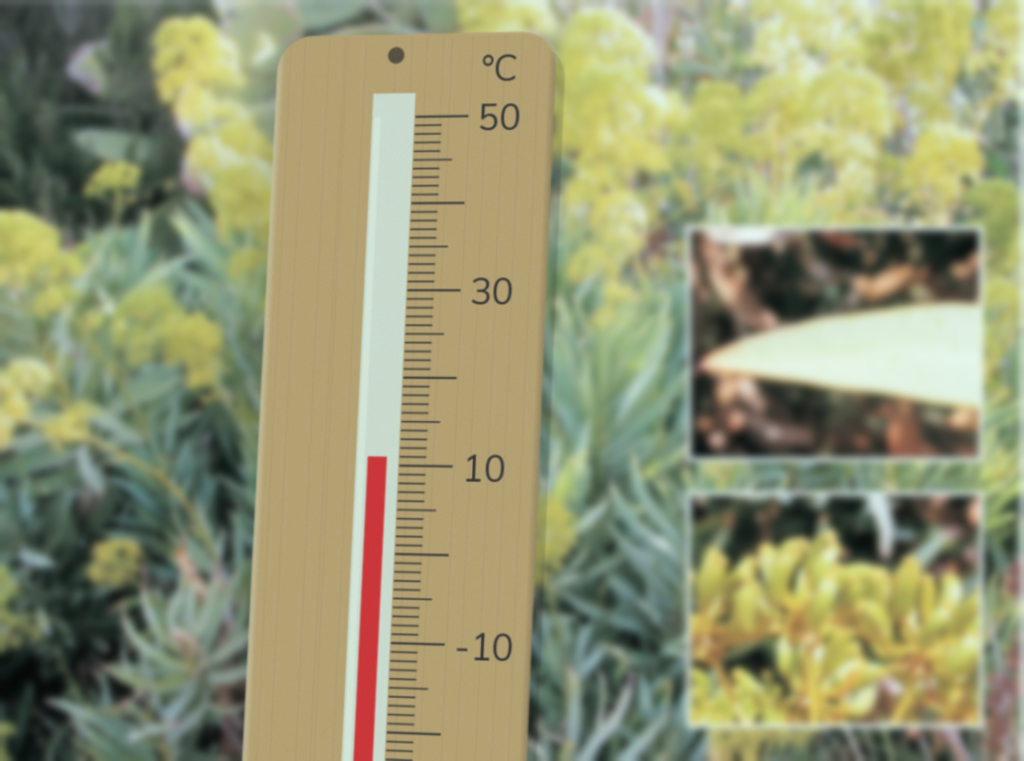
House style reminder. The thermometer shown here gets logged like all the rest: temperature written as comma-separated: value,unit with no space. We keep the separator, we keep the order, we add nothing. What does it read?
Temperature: 11,°C
